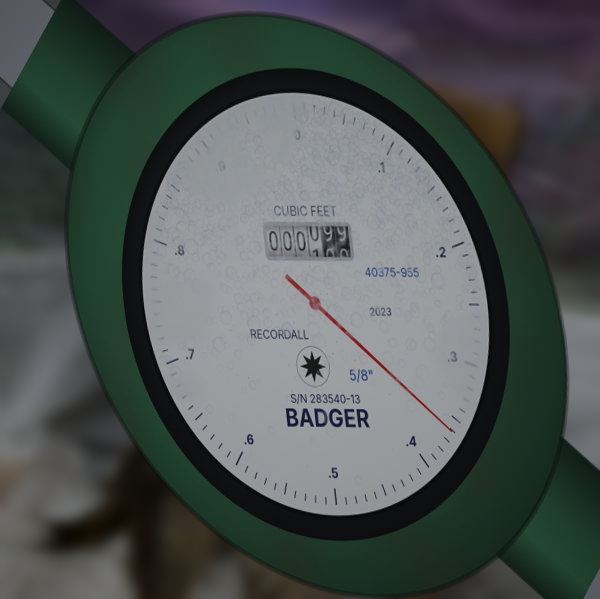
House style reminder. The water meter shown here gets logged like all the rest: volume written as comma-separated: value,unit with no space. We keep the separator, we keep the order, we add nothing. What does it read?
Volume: 99.36,ft³
